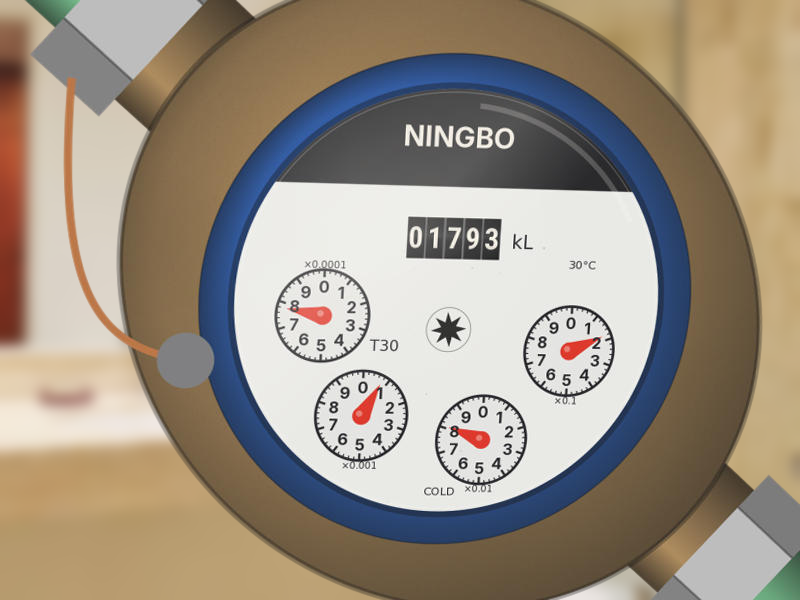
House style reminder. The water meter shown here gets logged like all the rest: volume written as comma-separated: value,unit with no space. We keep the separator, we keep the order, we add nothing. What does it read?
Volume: 1793.1807,kL
